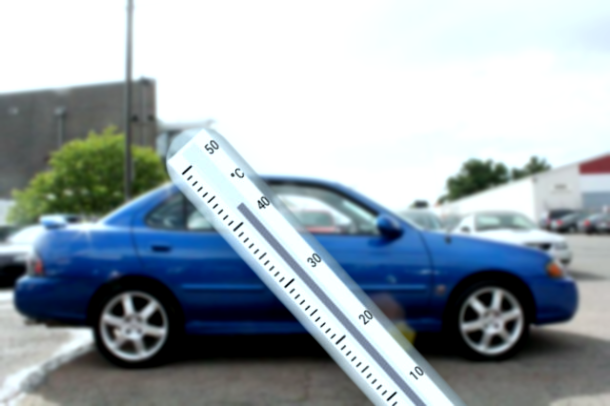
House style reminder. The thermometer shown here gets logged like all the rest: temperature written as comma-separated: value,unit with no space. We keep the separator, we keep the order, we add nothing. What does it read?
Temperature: 42,°C
